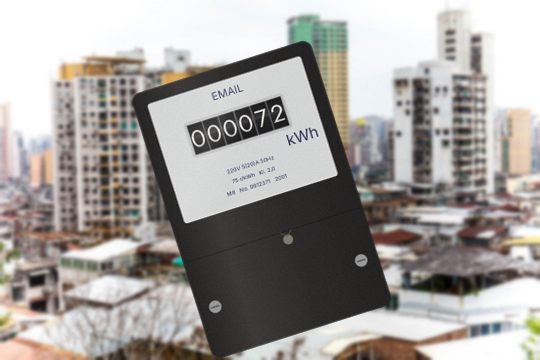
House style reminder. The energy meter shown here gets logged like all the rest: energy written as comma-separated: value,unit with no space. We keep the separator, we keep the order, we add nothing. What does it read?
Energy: 72,kWh
